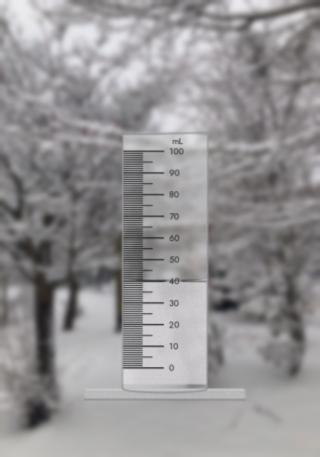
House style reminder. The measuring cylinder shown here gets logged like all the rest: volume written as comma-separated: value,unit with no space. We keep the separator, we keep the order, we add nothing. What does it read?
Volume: 40,mL
